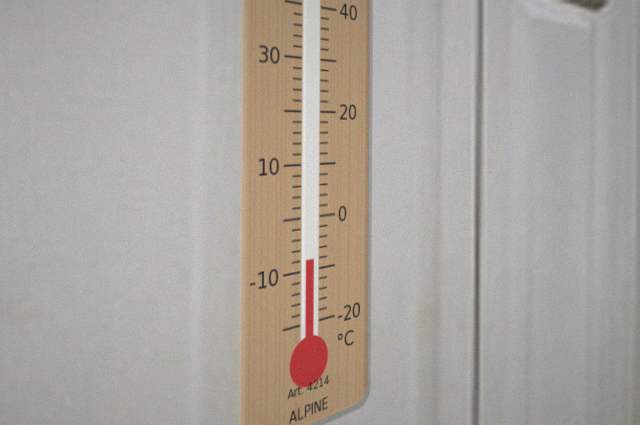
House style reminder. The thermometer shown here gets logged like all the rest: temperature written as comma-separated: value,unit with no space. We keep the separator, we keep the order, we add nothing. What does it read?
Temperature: -8,°C
